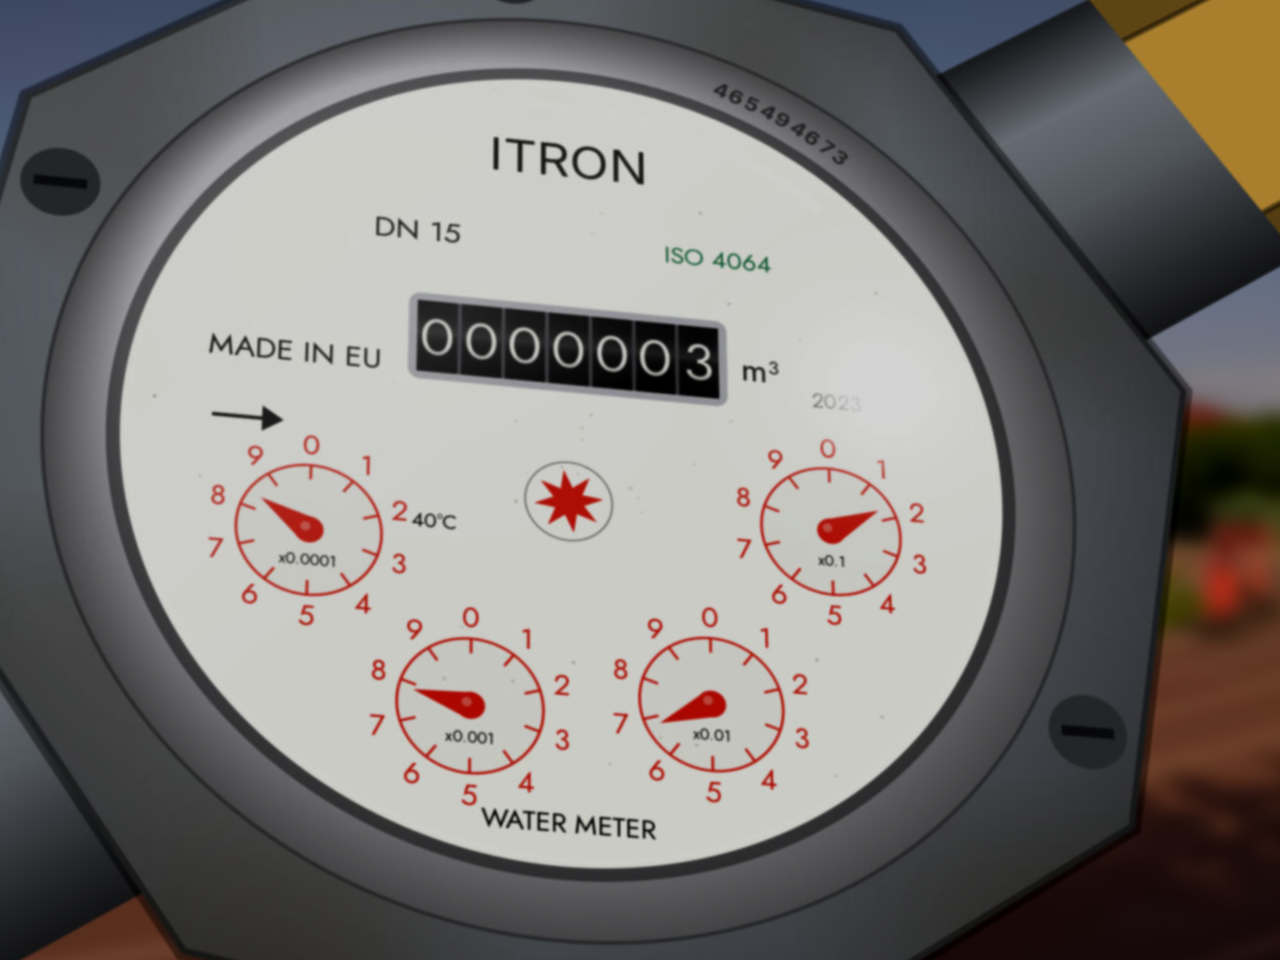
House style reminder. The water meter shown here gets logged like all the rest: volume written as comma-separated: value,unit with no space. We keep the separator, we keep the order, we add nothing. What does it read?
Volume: 3.1678,m³
